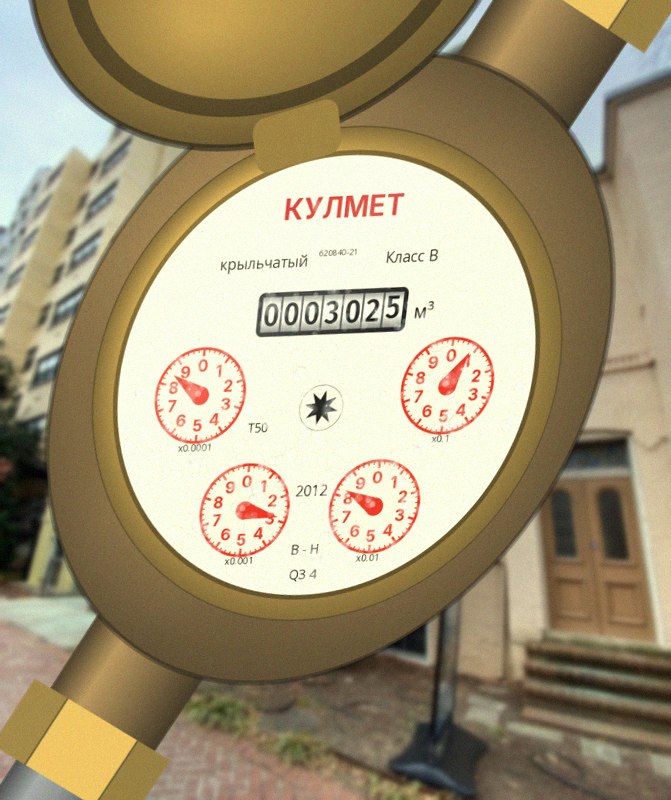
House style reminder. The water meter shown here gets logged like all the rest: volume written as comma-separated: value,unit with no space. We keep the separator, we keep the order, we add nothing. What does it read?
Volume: 3025.0828,m³
